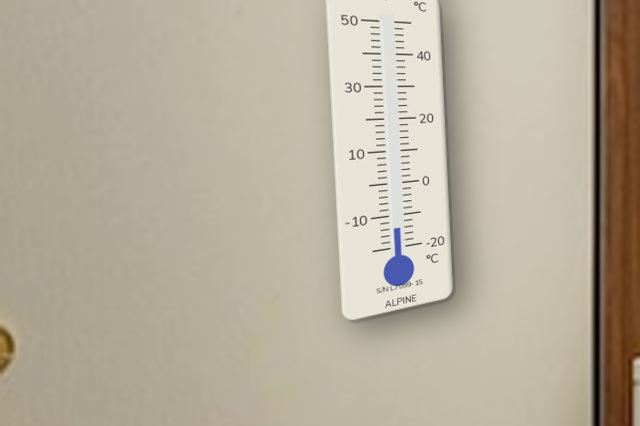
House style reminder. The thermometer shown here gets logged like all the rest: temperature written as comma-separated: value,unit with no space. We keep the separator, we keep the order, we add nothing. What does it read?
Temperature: -14,°C
